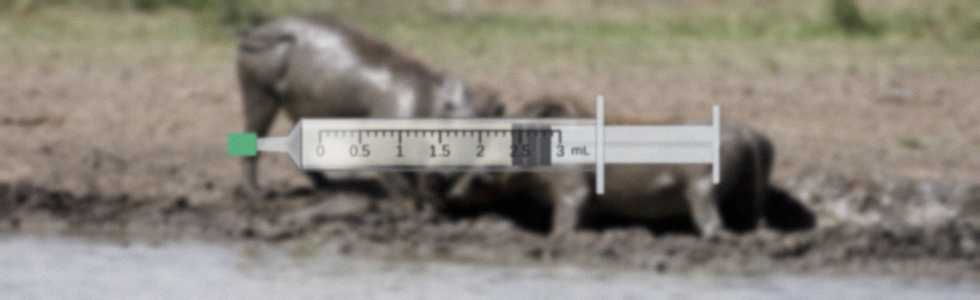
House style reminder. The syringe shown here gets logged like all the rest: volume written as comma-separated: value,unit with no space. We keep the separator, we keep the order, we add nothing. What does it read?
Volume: 2.4,mL
